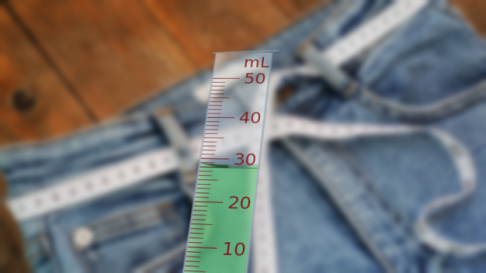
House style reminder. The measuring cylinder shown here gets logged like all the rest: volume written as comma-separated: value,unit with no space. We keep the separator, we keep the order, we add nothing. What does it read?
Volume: 28,mL
